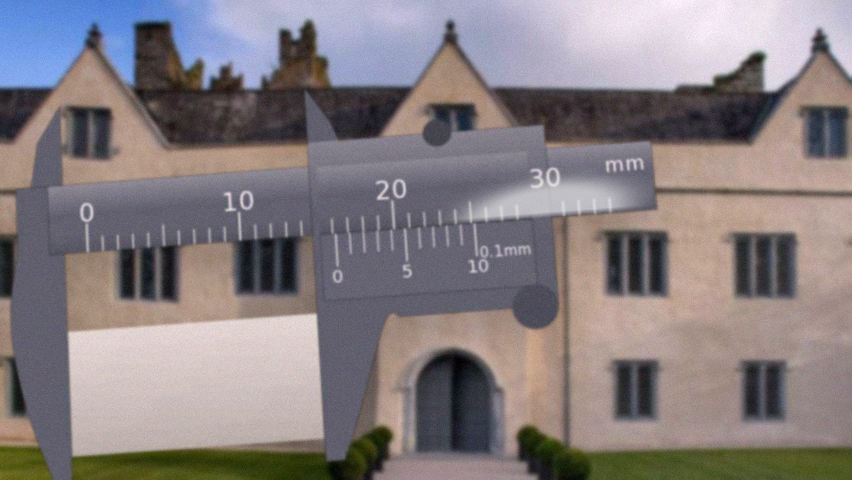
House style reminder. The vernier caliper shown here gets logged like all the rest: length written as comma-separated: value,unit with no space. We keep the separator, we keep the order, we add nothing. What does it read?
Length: 16.2,mm
